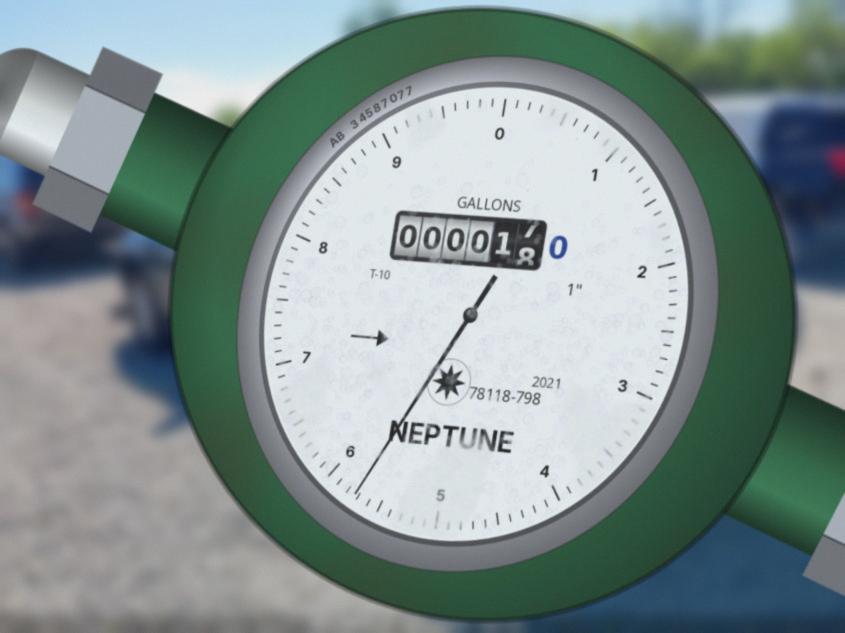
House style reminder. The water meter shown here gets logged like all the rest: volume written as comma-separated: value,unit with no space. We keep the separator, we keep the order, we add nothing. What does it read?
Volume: 175.7,gal
